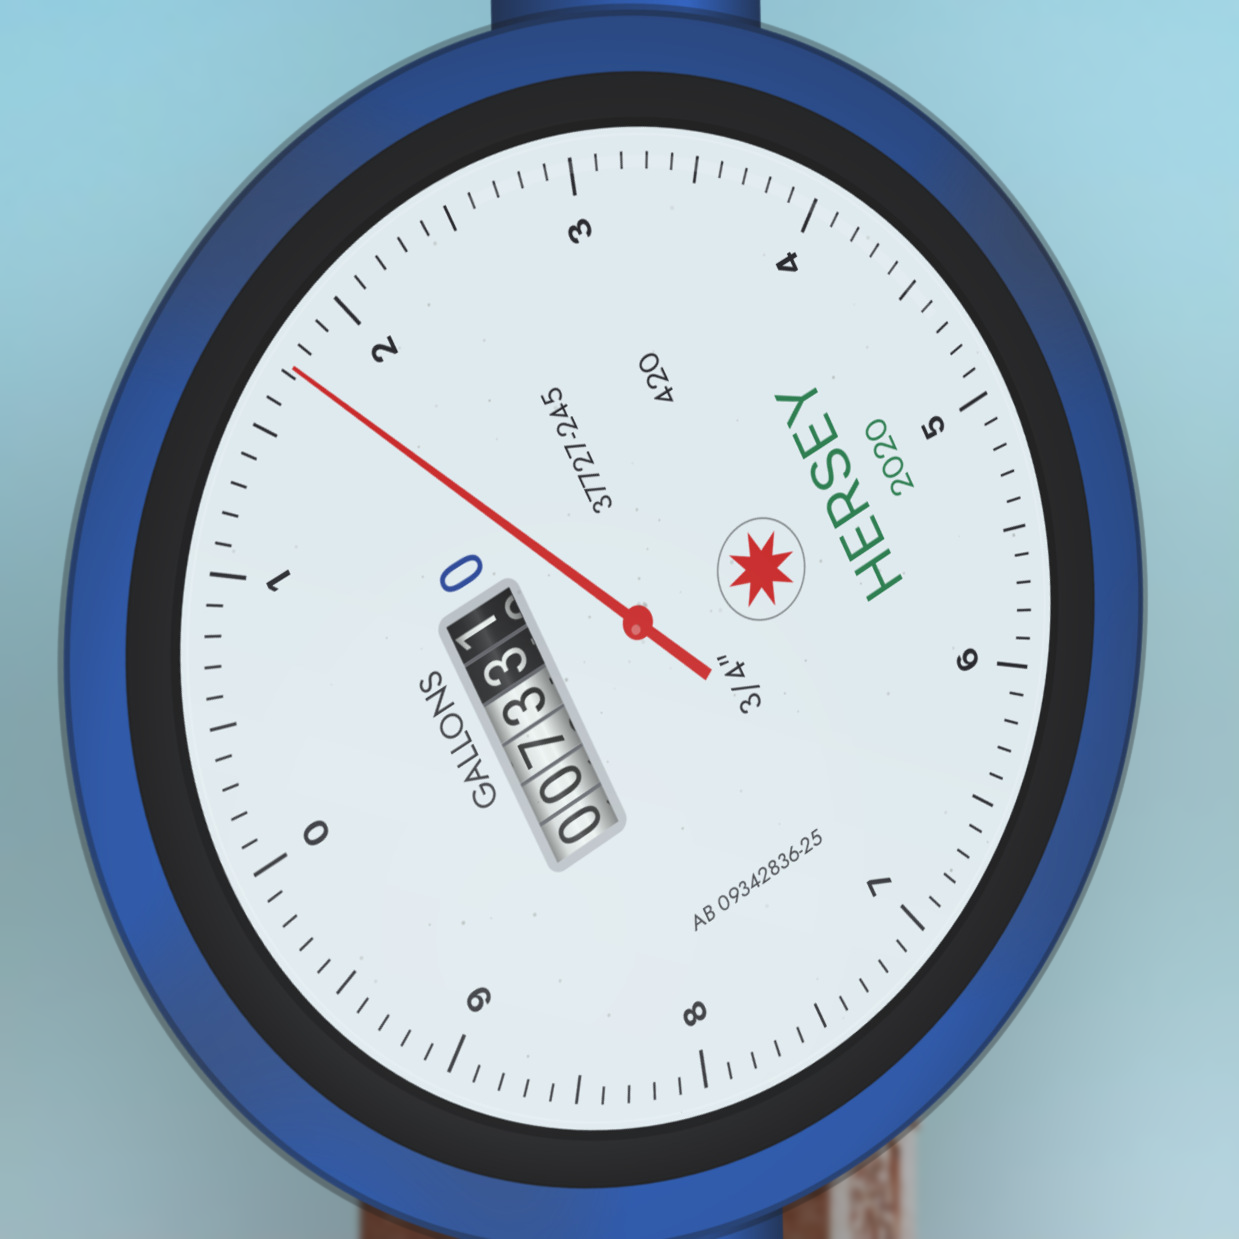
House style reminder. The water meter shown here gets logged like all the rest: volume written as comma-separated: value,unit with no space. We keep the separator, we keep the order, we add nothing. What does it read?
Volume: 73311.7,gal
